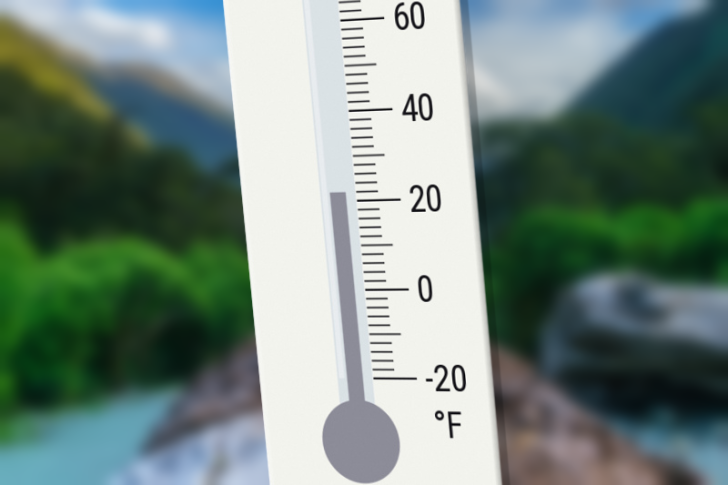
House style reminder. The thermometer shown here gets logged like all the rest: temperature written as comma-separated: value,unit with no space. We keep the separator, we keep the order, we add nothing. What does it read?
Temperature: 22,°F
